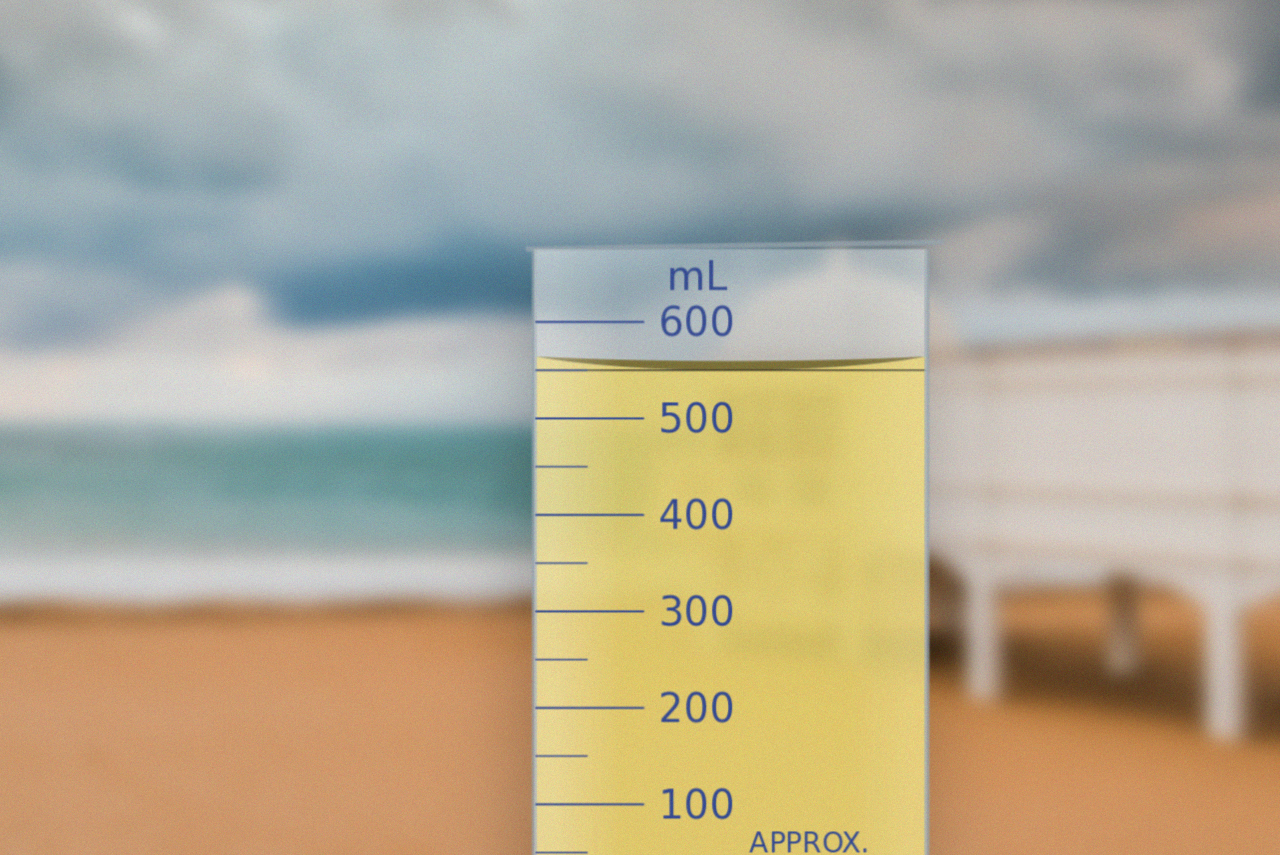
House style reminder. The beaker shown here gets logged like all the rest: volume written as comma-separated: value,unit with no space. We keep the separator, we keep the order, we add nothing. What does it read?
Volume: 550,mL
